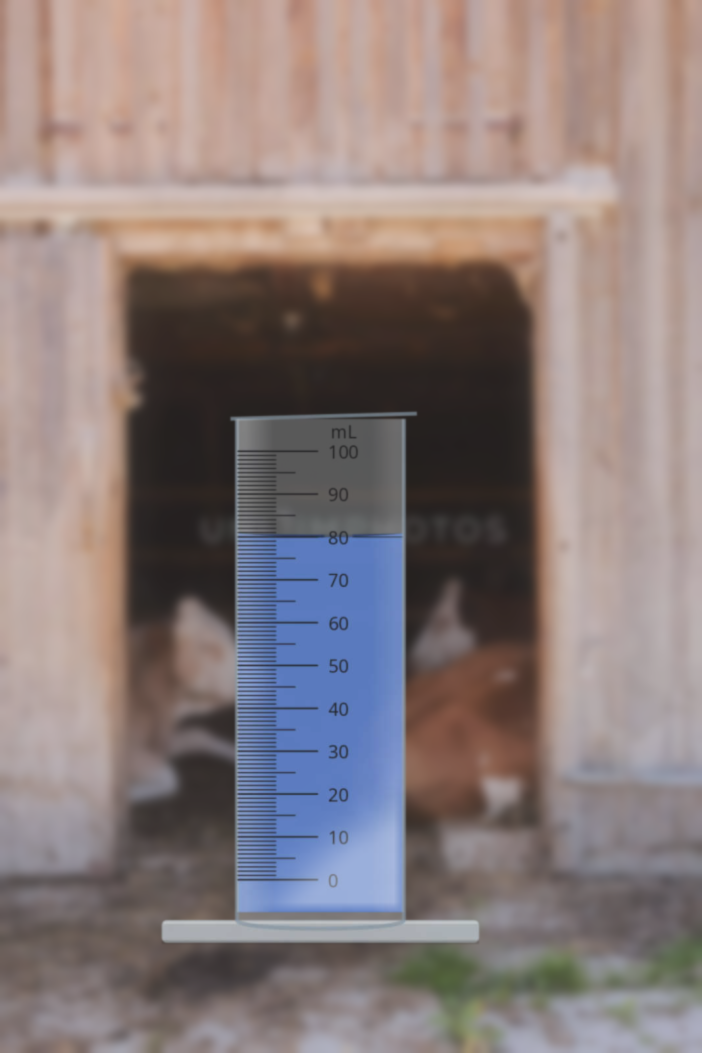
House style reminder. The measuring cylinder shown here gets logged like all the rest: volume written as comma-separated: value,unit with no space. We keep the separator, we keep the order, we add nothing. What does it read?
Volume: 80,mL
